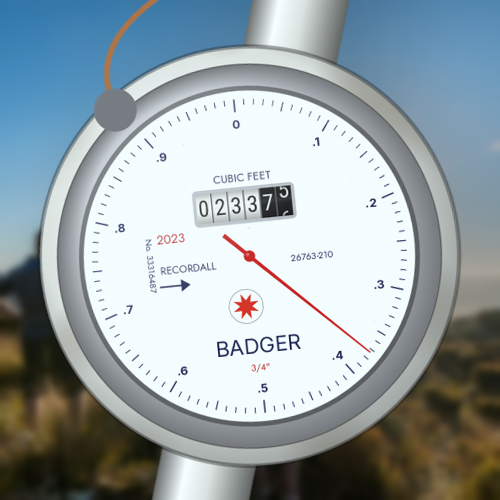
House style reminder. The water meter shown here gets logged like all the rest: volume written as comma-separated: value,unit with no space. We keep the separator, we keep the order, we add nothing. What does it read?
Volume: 23375.37,ft³
